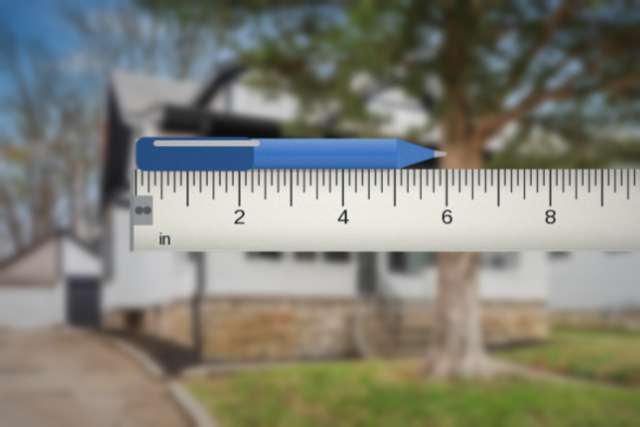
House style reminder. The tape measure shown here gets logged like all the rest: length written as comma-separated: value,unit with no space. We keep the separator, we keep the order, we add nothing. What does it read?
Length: 6,in
